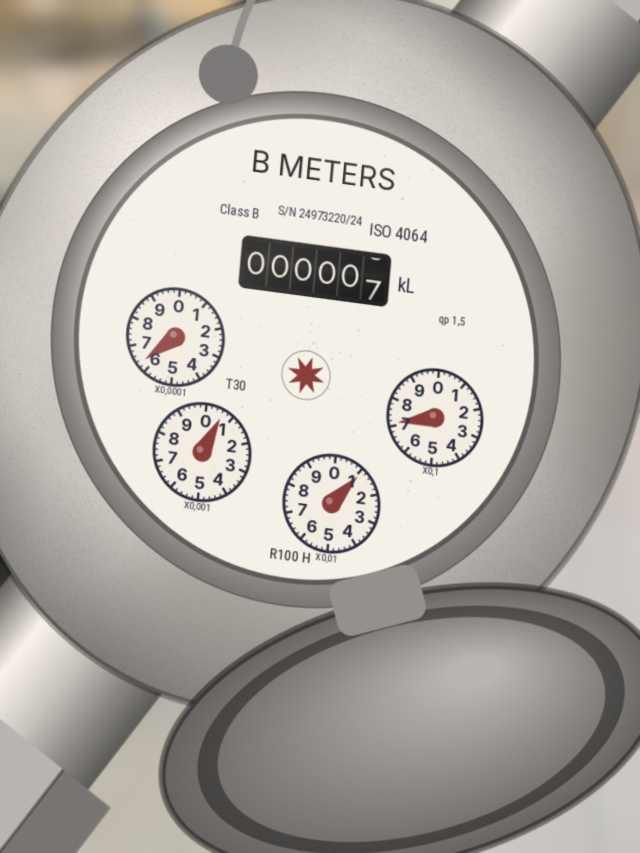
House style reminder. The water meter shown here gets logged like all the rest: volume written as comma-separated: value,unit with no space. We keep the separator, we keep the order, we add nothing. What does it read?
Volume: 6.7106,kL
